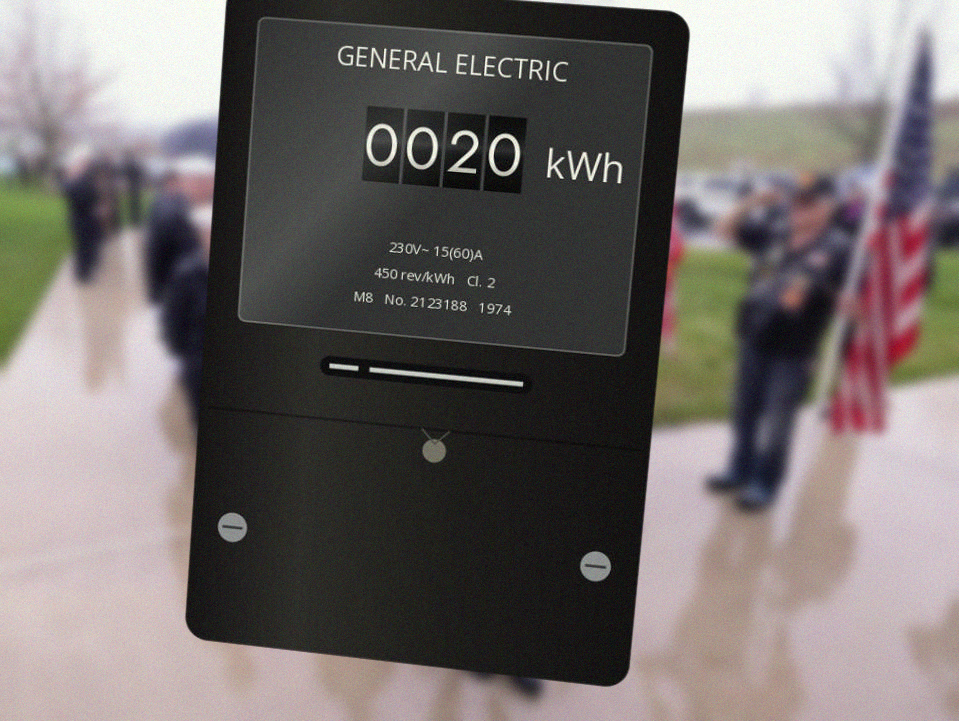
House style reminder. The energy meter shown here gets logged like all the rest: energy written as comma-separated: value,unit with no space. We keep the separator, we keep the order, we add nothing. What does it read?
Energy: 20,kWh
